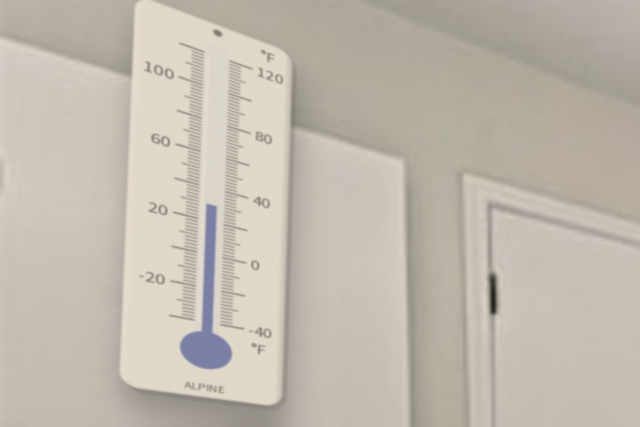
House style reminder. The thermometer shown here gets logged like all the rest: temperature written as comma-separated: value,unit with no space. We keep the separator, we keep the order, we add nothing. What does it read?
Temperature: 30,°F
